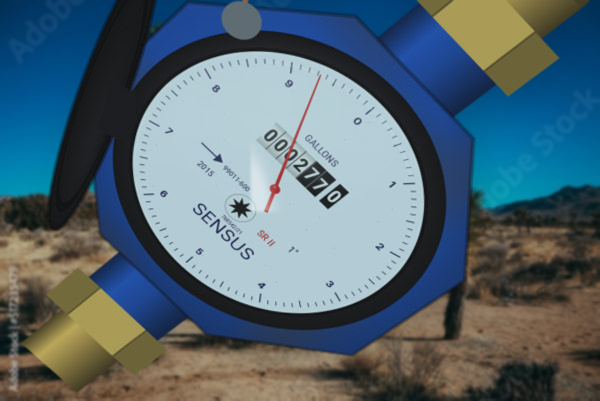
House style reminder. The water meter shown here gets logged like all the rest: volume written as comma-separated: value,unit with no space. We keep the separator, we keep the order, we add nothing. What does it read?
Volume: 2769.3,gal
